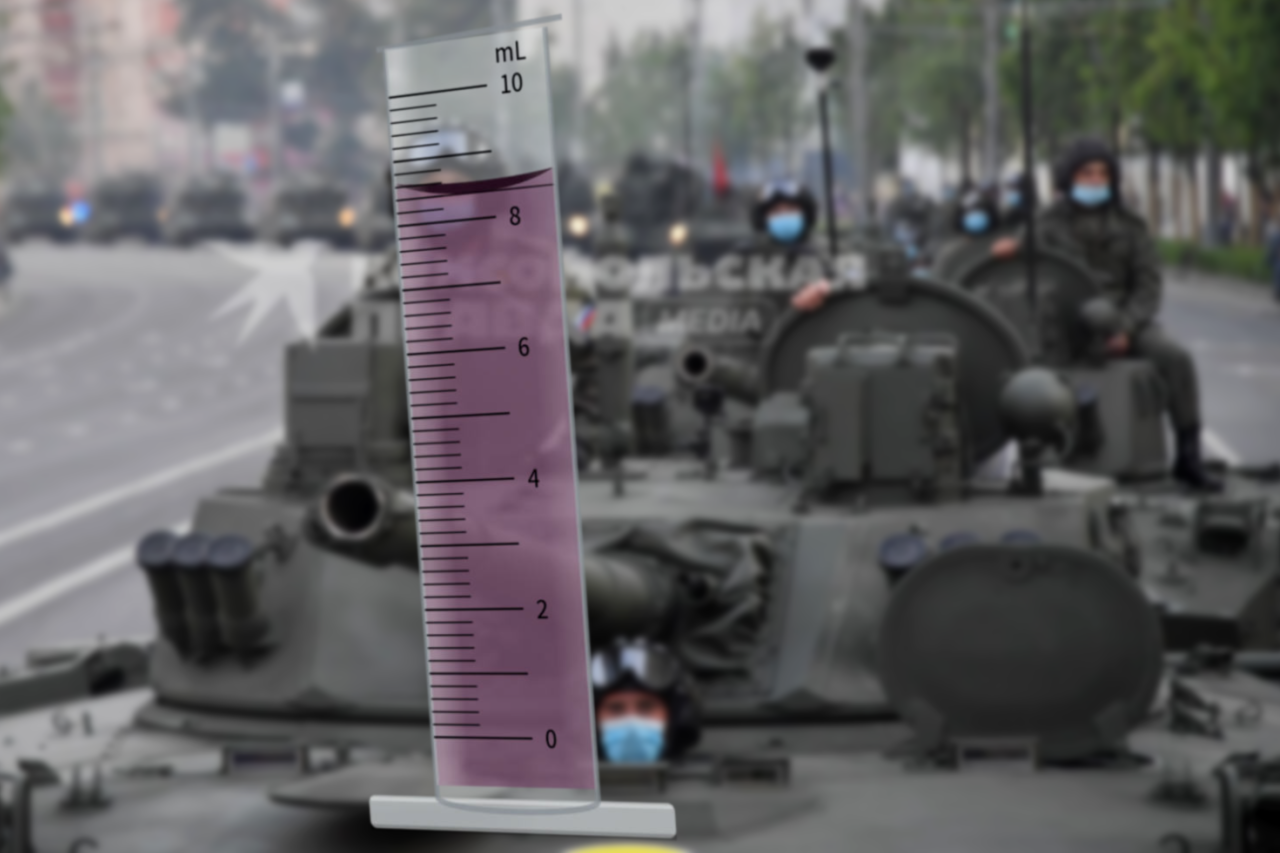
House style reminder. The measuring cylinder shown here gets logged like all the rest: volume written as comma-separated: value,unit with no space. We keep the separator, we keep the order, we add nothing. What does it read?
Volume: 8.4,mL
